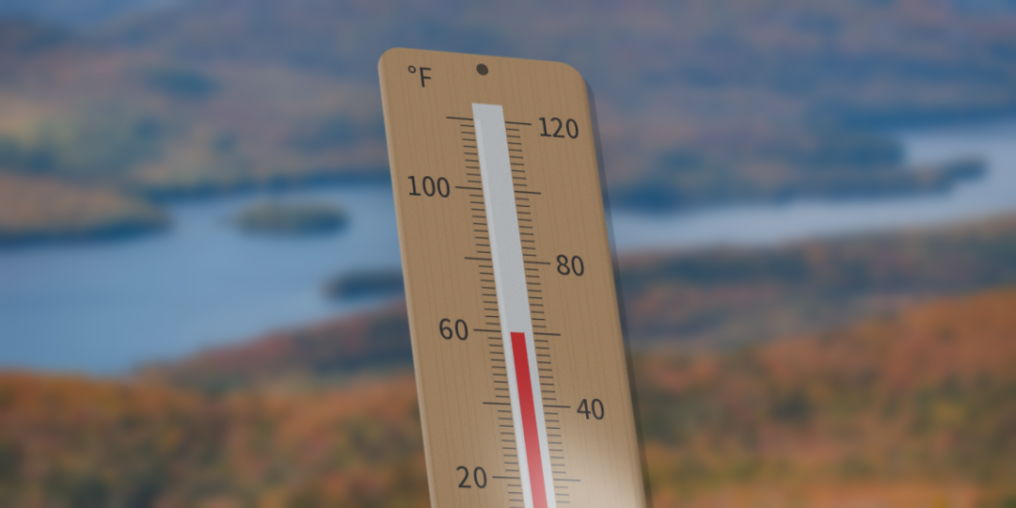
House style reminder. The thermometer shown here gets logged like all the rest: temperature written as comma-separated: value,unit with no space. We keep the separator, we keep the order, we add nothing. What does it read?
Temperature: 60,°F
